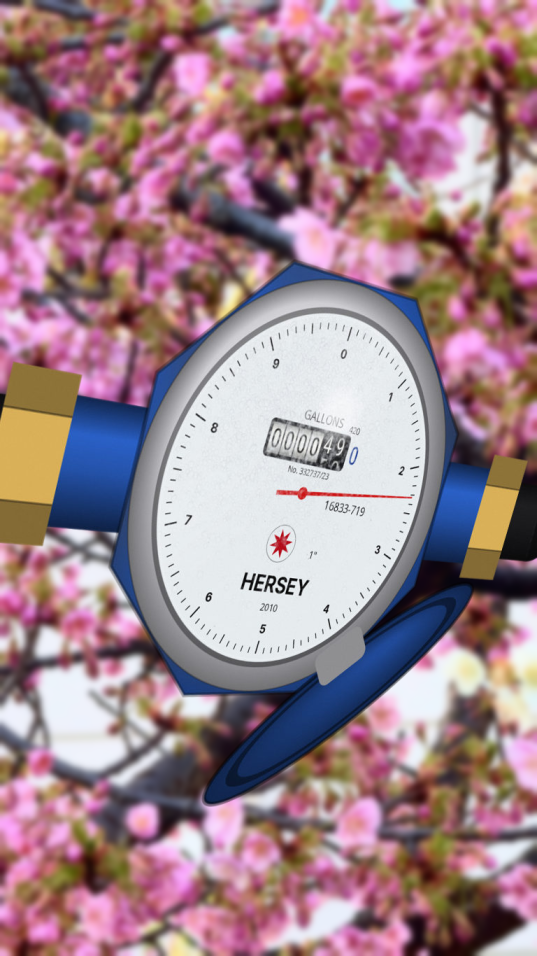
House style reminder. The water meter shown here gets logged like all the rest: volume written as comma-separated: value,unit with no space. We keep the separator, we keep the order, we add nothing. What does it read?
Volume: 492.3,gal
